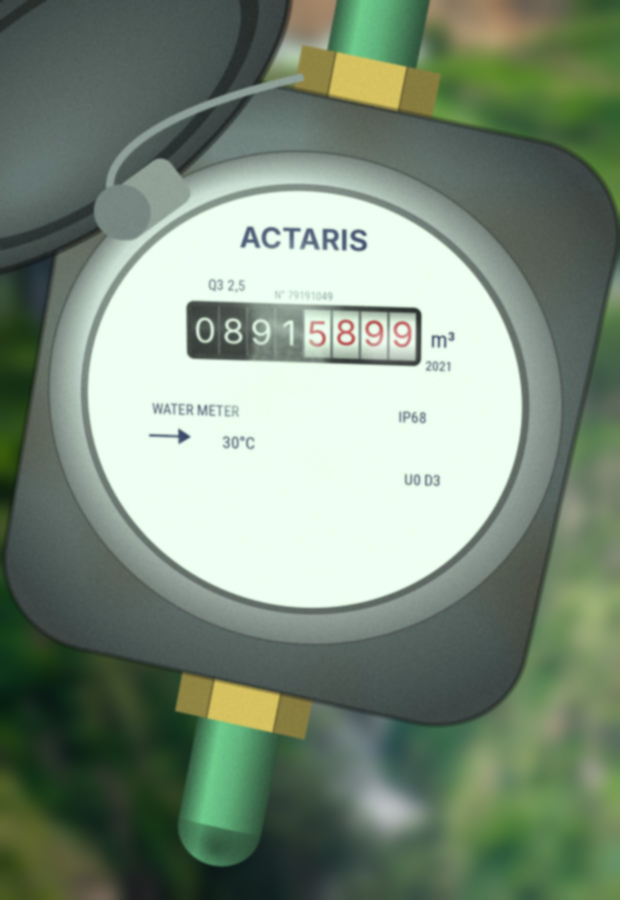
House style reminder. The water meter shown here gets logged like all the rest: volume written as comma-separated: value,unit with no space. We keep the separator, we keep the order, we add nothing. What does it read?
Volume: 891.5899,m³
